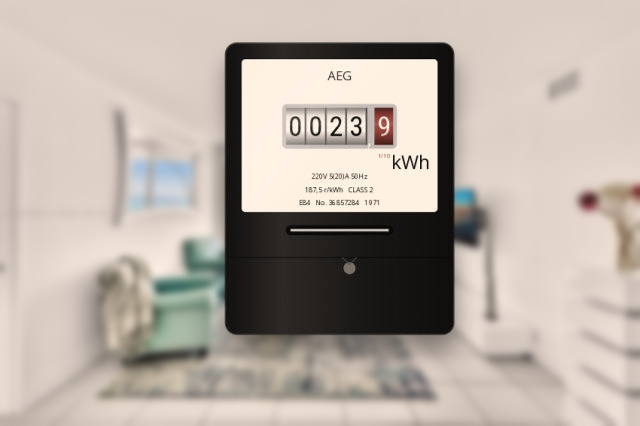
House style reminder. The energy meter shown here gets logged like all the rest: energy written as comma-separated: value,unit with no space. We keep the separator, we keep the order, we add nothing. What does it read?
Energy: 23.9,kWh
